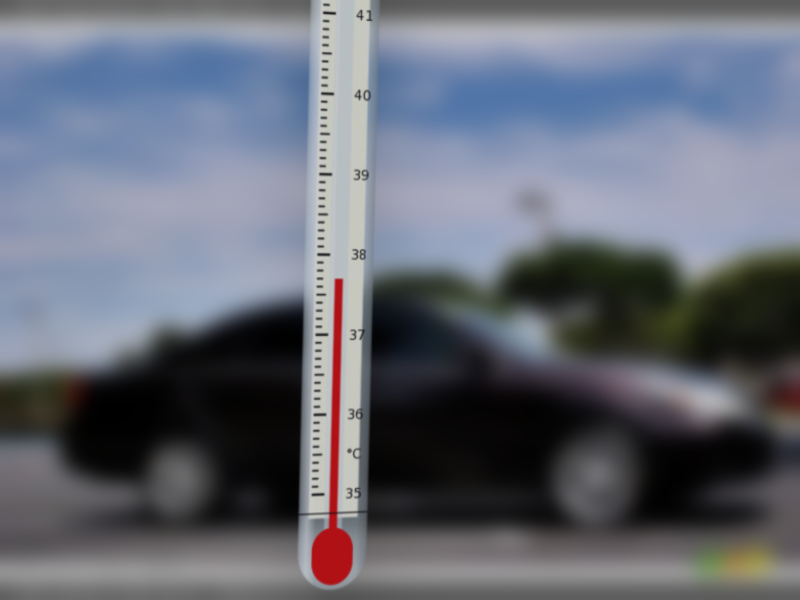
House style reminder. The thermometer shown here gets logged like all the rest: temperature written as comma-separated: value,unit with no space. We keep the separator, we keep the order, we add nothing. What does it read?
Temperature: 37.7,°C
